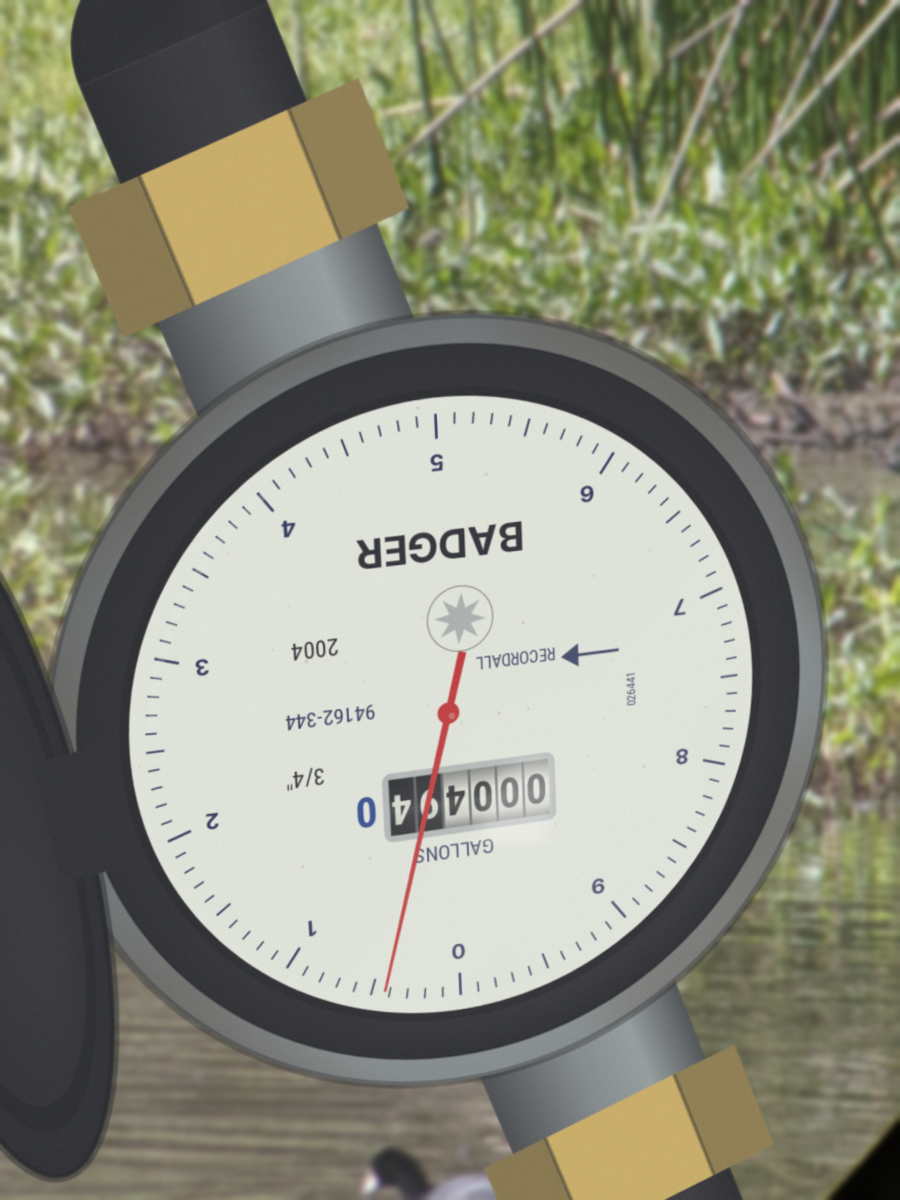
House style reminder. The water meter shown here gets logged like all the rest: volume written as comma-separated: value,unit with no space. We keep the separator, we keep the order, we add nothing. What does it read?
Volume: 4940.4,gal
